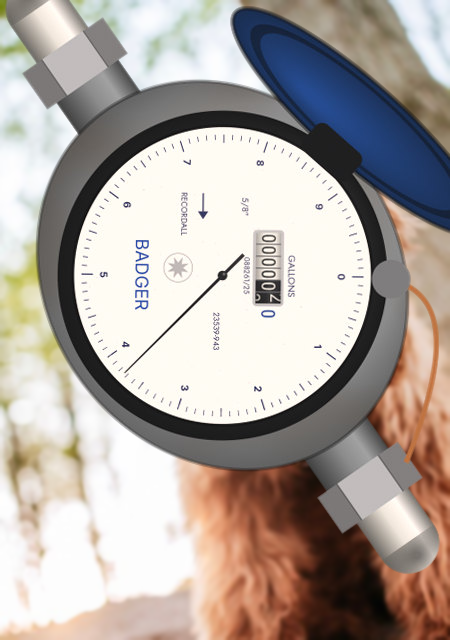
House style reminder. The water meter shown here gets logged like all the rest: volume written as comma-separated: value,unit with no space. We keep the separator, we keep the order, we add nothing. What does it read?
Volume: 23.7,gal
